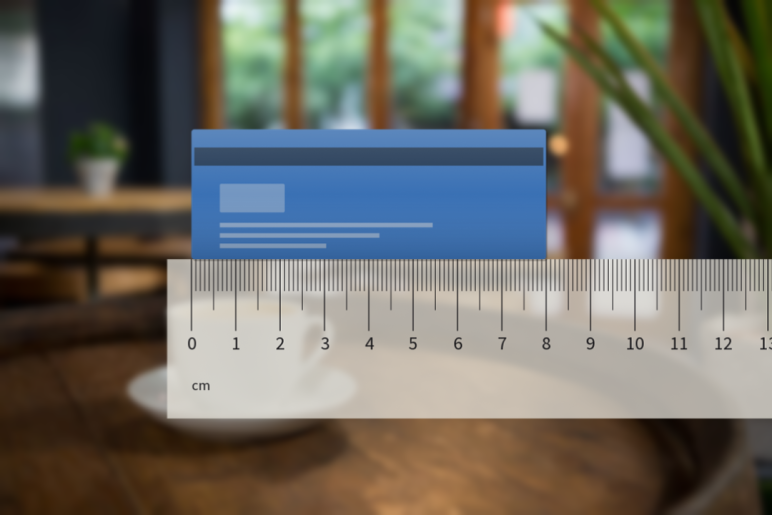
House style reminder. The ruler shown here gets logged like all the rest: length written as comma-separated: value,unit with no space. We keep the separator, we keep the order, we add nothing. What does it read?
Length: 8,cm
